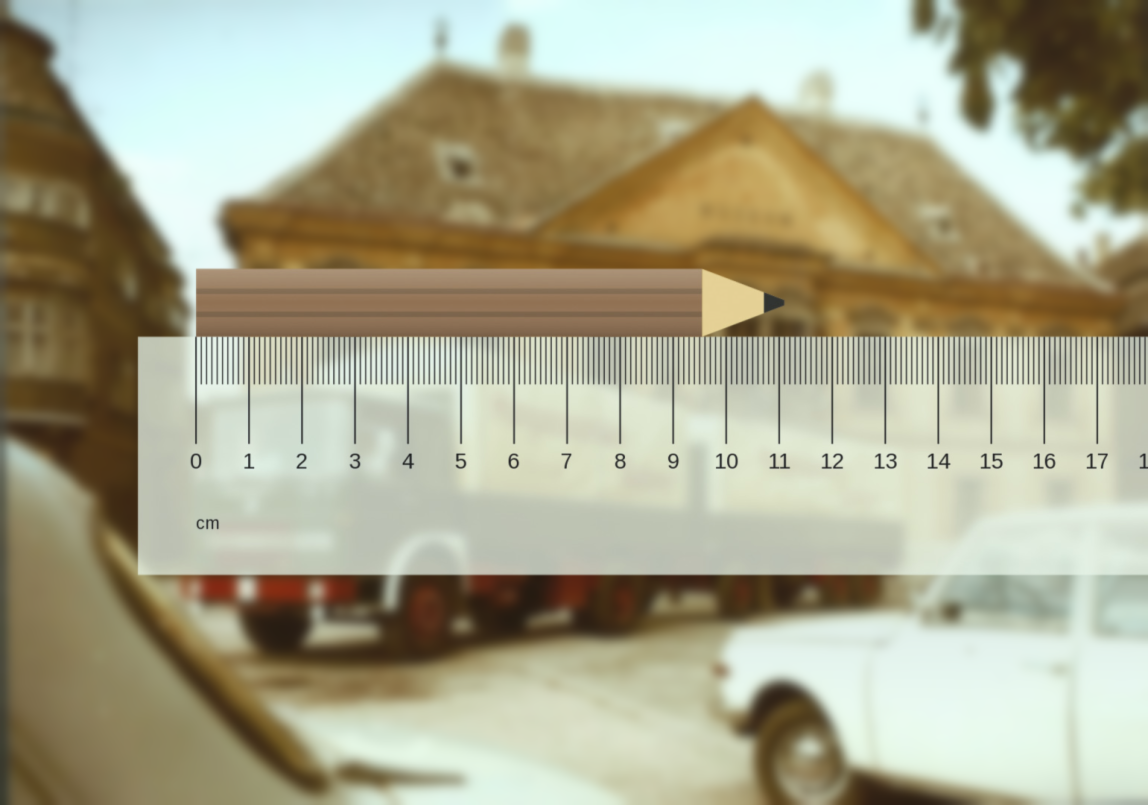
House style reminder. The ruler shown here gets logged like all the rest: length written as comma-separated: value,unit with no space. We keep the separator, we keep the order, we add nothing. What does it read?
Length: 11.1,cm
